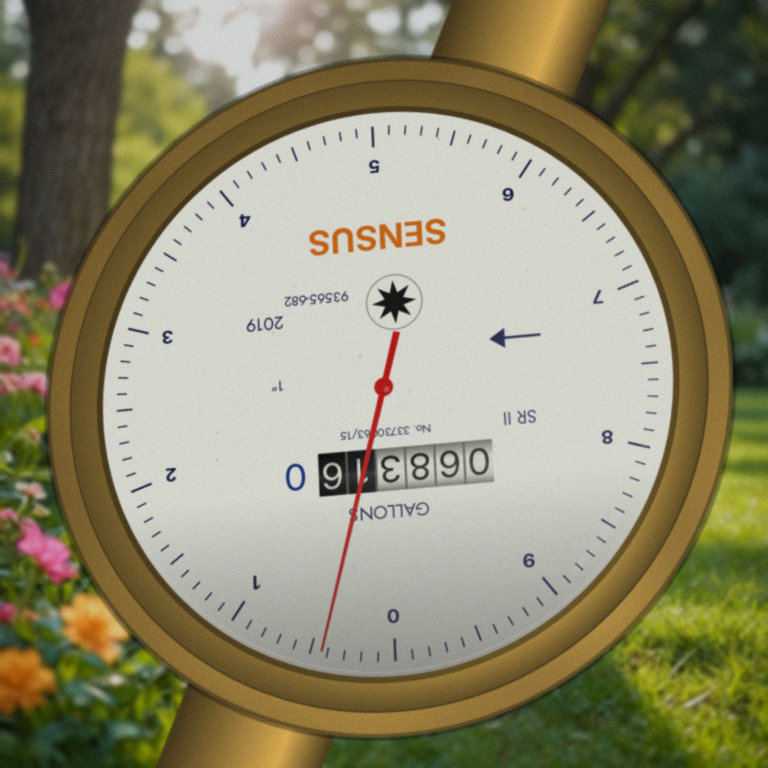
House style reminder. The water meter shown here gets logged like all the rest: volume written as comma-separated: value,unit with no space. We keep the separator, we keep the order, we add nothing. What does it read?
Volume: 683160.4,gal
